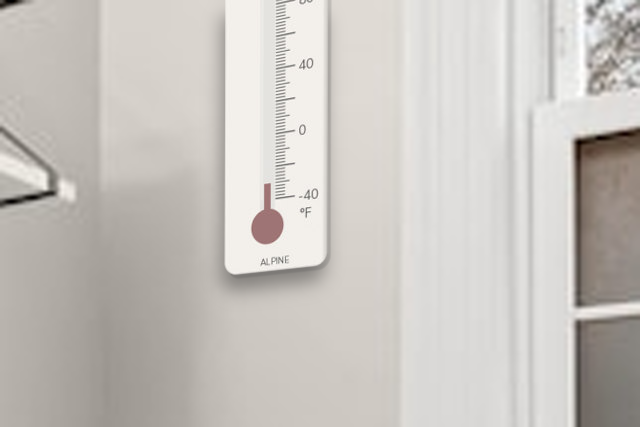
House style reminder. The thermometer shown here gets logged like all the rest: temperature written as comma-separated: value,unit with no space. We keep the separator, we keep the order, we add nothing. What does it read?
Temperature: -30,°F
